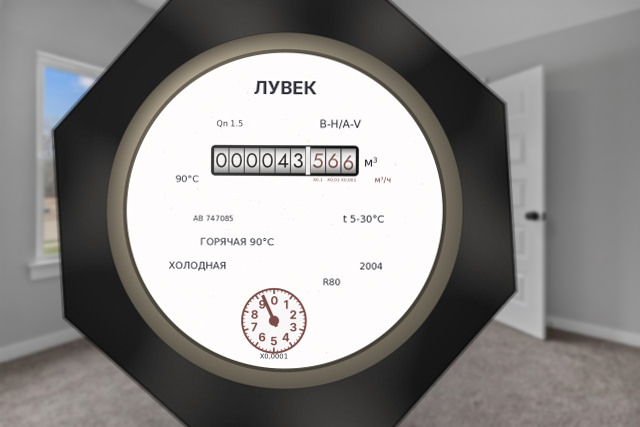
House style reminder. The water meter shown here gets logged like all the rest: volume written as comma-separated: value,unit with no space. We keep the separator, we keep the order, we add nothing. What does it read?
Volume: 43.5659,m³
